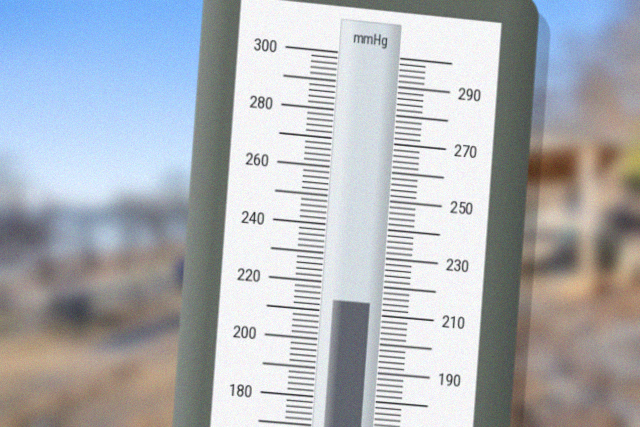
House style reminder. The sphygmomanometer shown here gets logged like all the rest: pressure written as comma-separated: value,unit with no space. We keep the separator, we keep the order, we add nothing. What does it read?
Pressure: 214,mmHg
